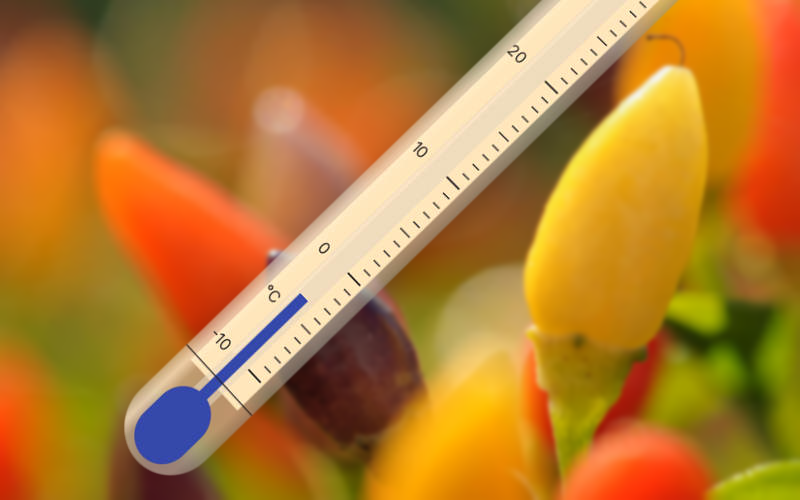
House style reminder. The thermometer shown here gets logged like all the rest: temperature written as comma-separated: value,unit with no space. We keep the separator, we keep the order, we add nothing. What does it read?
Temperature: -3.5,°C
